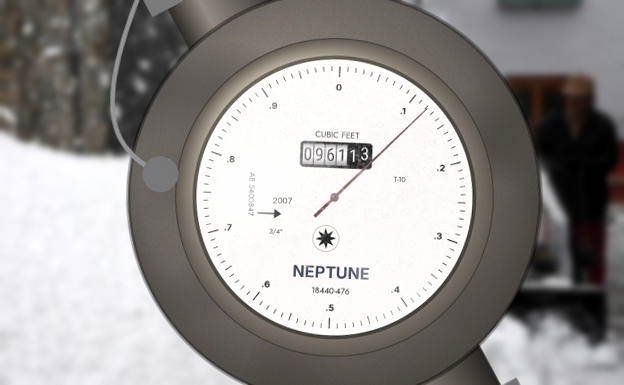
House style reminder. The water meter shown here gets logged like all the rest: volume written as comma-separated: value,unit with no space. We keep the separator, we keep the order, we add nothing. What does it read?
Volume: 96113.12,ft³
